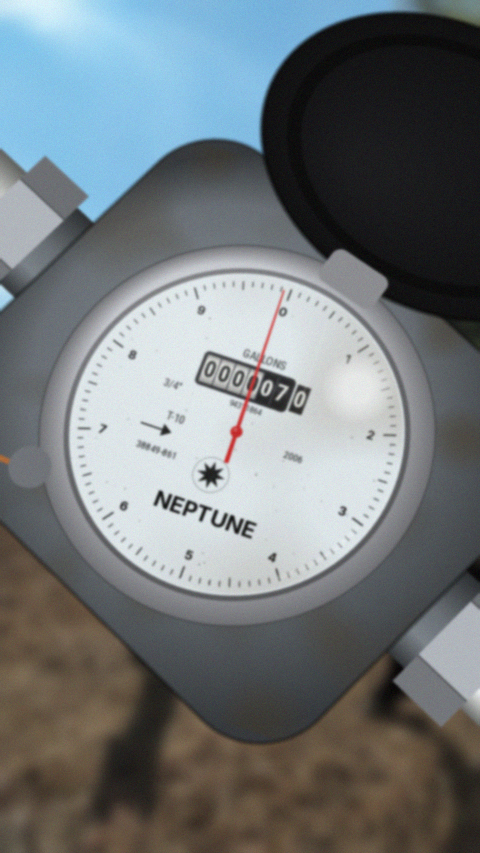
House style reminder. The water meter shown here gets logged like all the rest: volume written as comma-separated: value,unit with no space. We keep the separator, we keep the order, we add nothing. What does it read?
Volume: 69.9,gal
